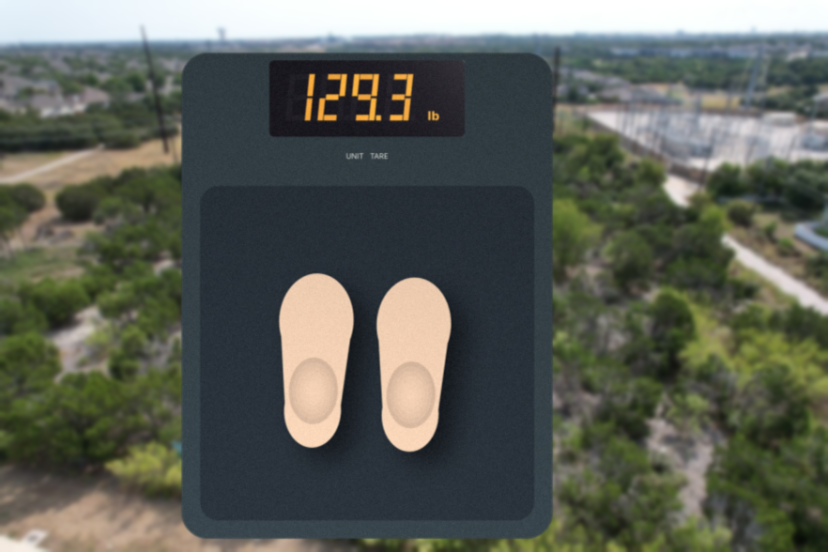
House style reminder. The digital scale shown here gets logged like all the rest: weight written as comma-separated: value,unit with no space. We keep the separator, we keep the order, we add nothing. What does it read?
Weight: 129.3,lb
